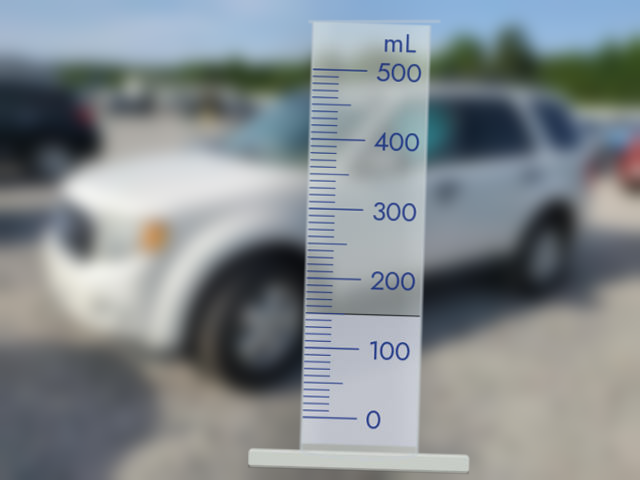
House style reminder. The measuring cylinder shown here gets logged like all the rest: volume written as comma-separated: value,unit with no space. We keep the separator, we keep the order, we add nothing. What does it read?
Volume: 150,mL
